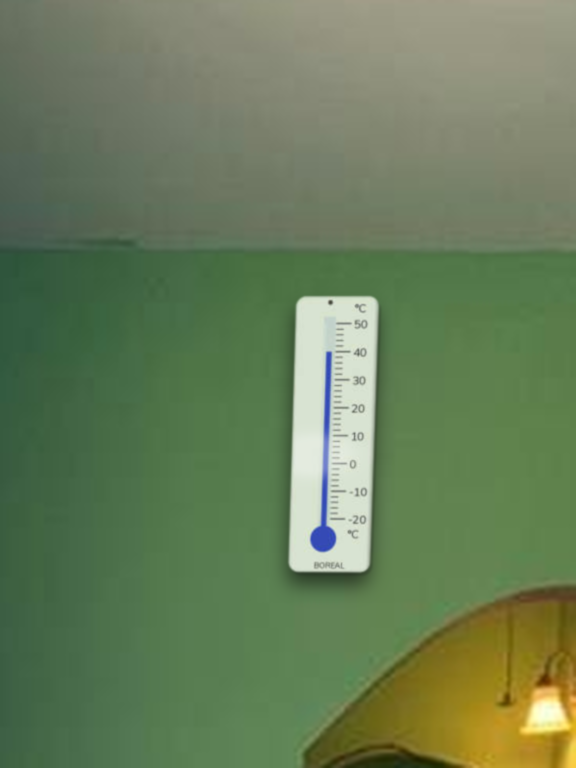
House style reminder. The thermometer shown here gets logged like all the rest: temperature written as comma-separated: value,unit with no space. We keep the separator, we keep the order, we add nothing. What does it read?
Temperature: 40,°C
